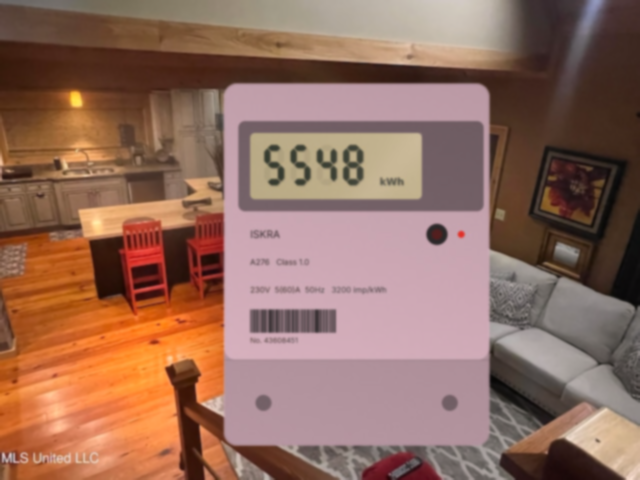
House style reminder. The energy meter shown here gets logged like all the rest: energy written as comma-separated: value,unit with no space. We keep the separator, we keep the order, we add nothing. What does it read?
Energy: 5548,kWh
